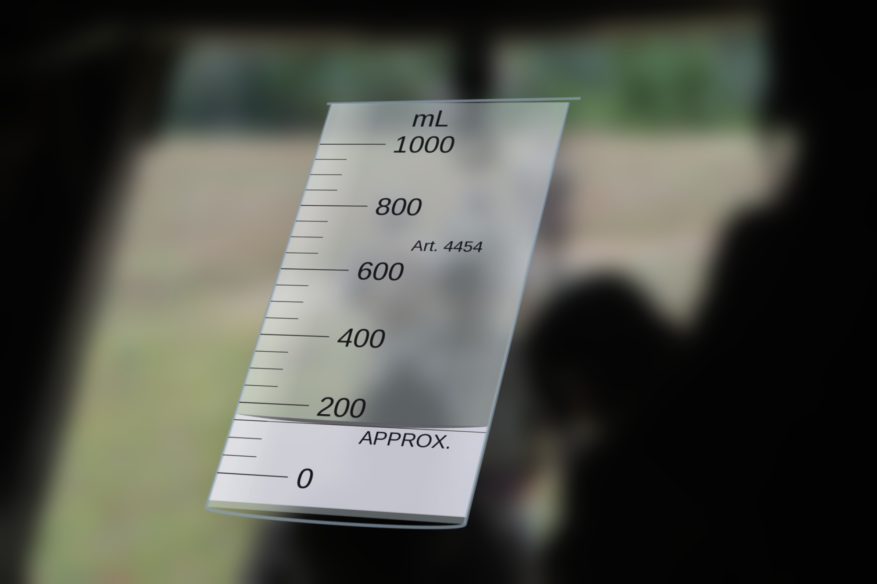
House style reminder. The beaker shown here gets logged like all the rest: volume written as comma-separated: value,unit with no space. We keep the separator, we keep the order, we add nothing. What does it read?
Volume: 150,mL
